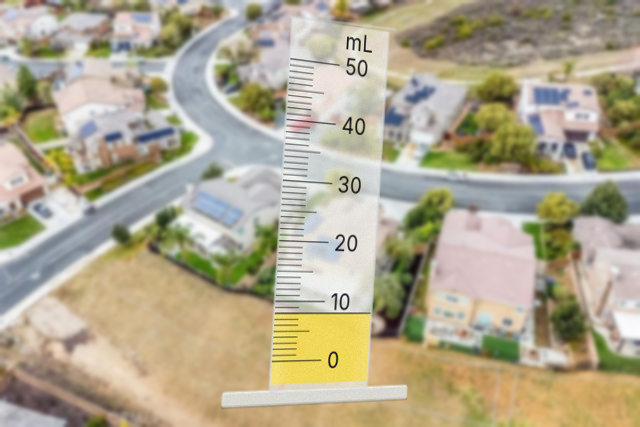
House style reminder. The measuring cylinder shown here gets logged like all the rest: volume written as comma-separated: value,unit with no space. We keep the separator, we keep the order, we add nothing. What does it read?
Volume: 8,mL
